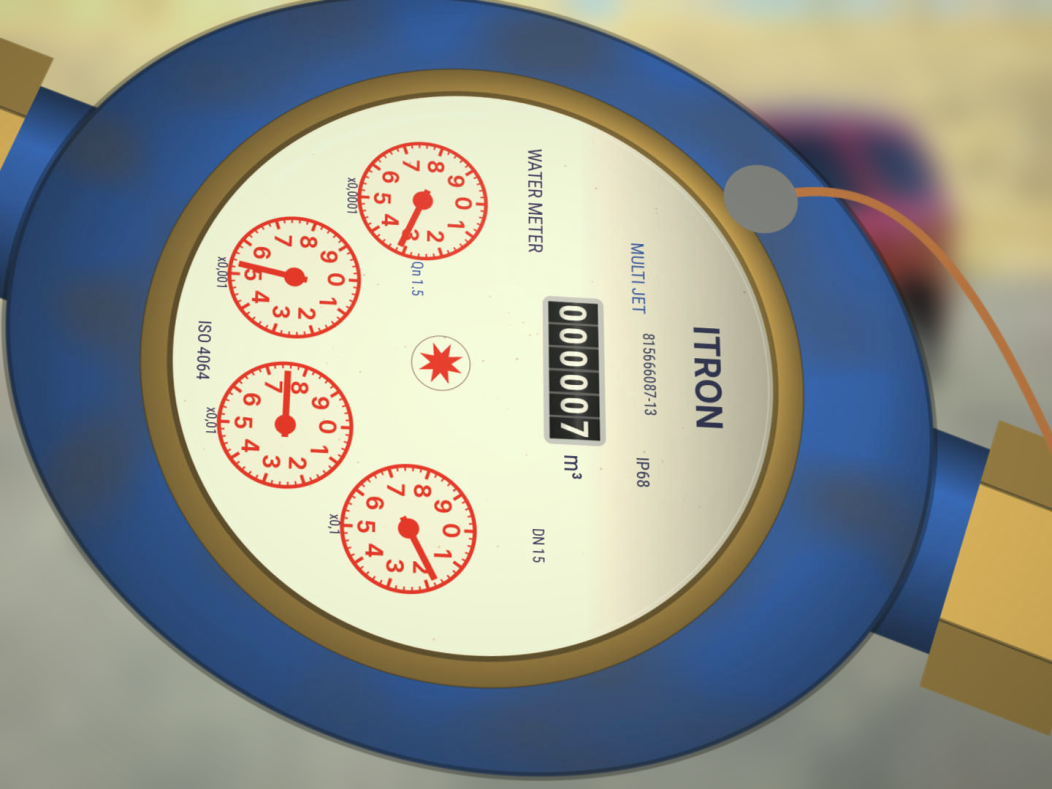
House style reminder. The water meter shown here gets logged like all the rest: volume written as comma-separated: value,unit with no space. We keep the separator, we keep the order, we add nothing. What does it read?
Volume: 7.1753,m³
